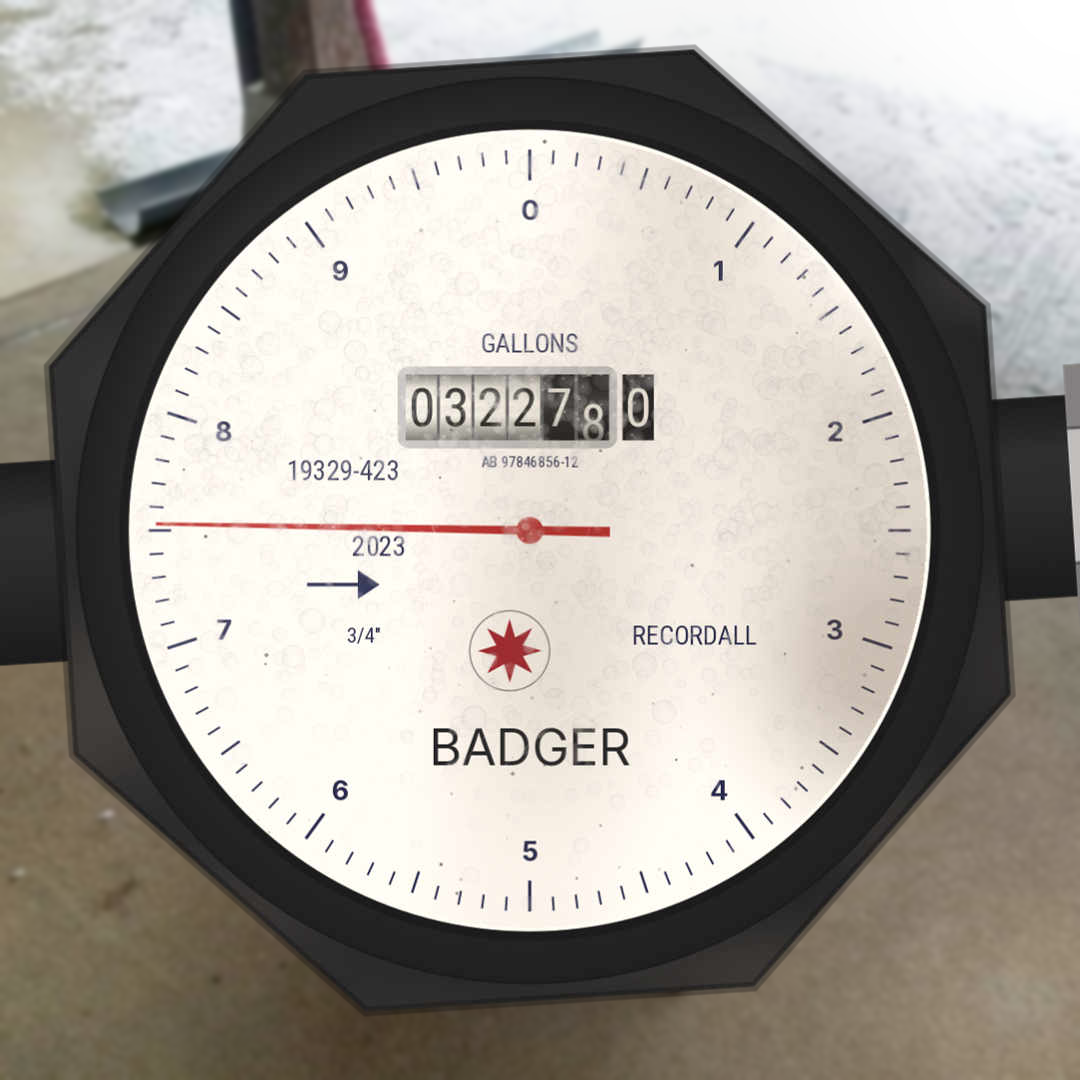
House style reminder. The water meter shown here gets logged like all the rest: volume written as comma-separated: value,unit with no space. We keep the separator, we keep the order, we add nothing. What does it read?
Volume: 322777.5,gal
